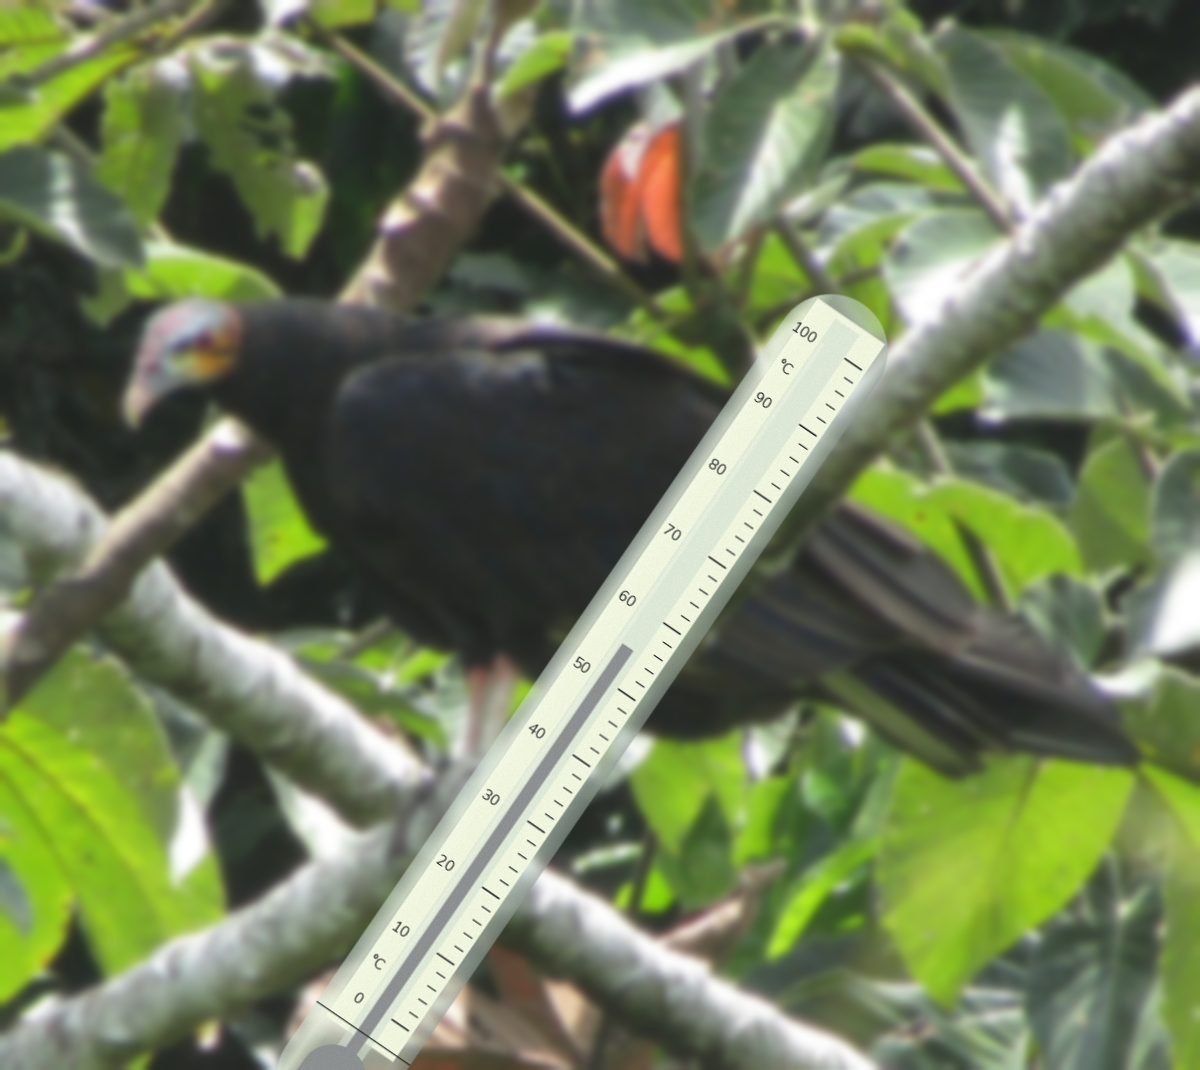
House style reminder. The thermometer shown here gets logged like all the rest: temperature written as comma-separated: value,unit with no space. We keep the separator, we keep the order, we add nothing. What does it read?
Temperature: 55,°C
